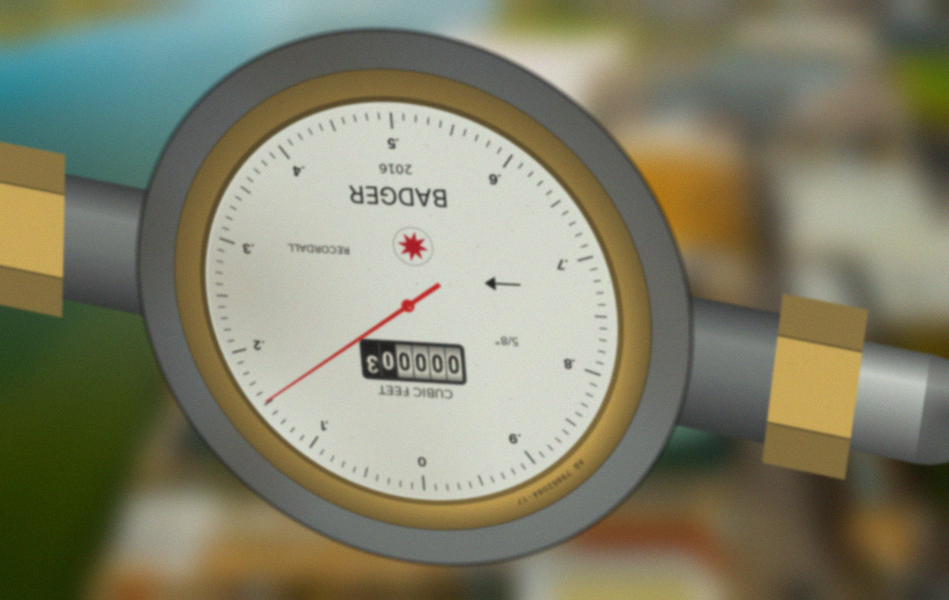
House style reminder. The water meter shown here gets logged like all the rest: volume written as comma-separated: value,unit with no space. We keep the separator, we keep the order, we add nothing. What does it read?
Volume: 3.15,ft³
